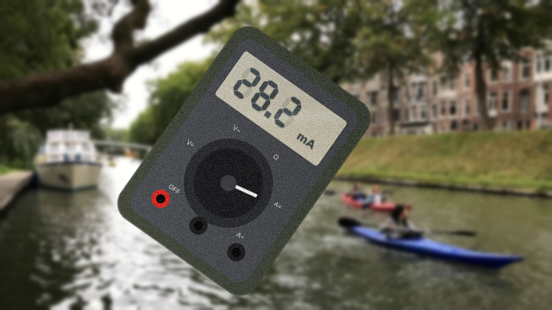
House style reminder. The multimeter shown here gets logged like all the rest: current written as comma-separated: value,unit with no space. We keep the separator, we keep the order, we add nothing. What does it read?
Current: 28.2,mA
